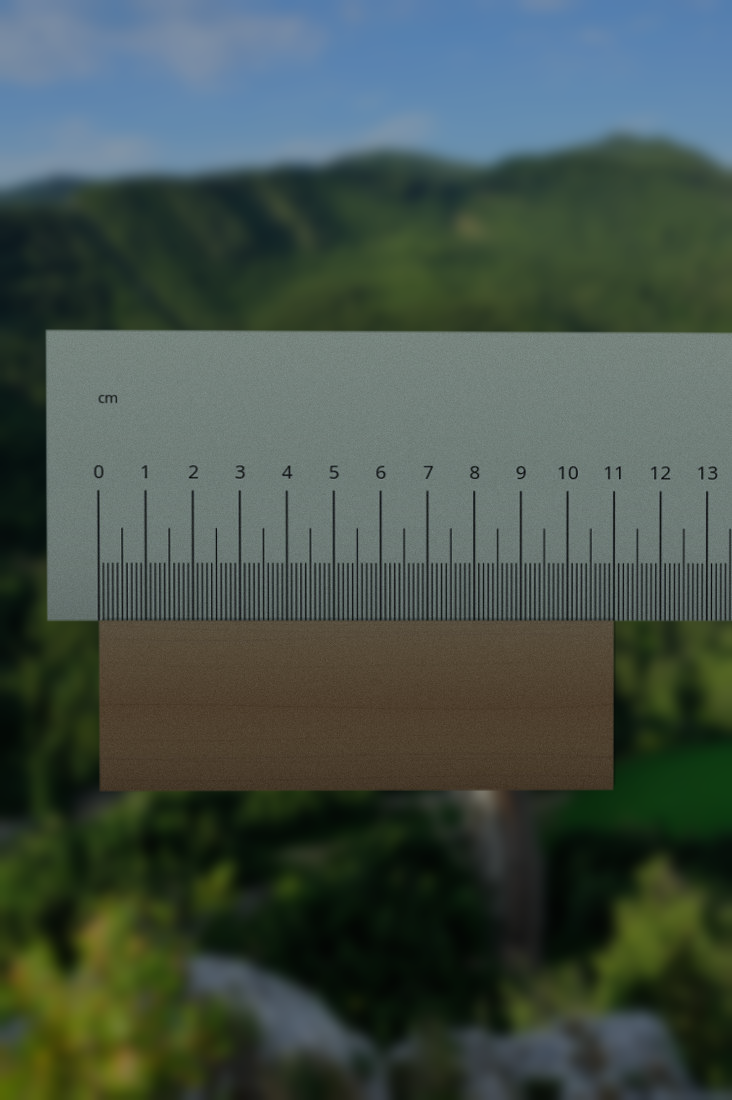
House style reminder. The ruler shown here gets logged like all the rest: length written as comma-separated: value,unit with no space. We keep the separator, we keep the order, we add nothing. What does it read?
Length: 11,cm
